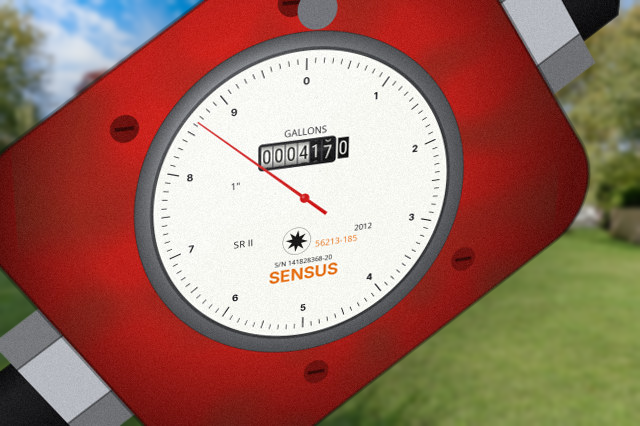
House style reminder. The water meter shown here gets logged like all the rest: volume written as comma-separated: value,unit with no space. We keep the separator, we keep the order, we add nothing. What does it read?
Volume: 4168.6,gal
